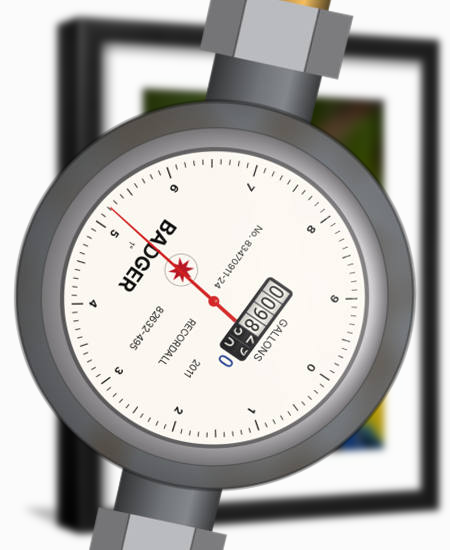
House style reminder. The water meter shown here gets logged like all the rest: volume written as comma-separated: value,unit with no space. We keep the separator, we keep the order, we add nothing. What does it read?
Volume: 98295.2,gal
